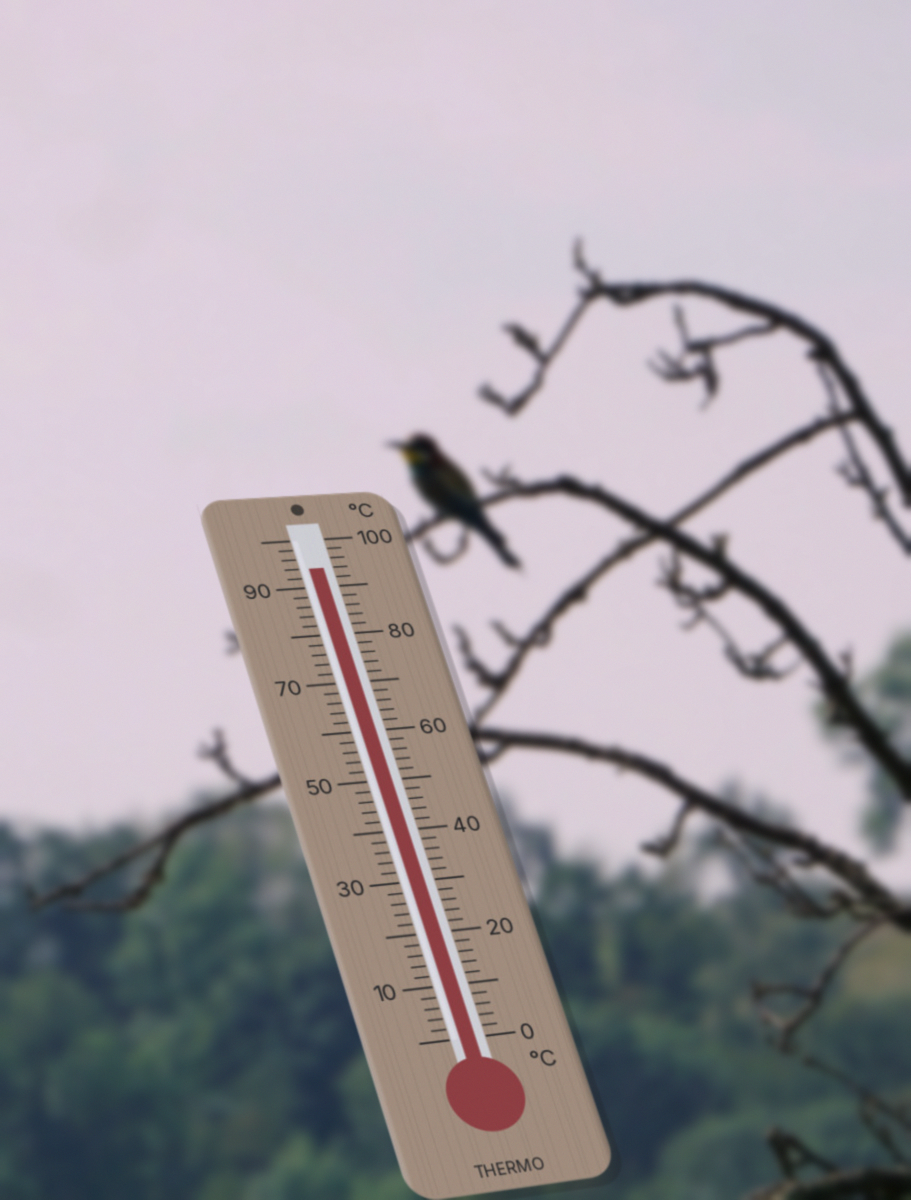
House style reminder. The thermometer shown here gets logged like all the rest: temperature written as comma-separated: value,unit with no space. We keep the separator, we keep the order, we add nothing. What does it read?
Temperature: 94,°C
